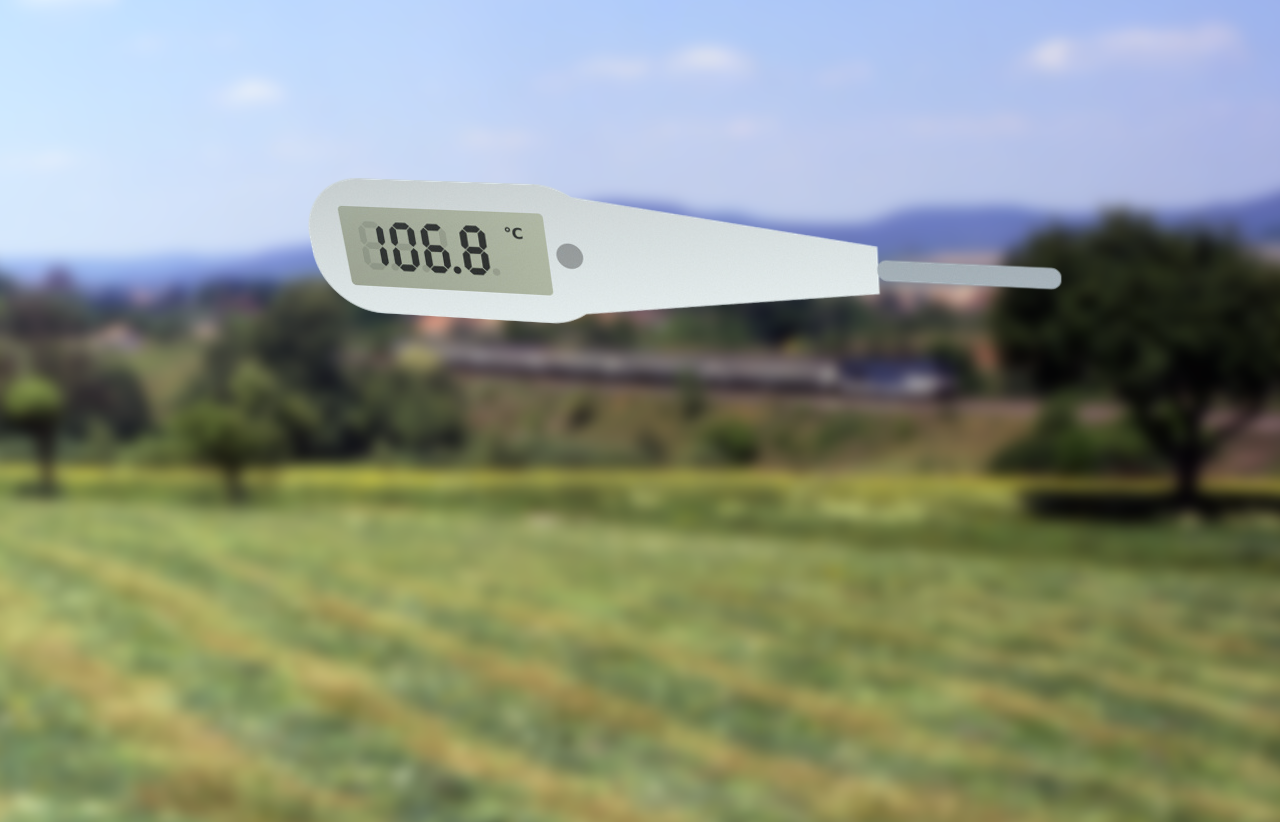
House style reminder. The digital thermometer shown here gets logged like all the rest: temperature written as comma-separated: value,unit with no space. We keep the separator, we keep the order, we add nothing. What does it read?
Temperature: 106.8,°C
